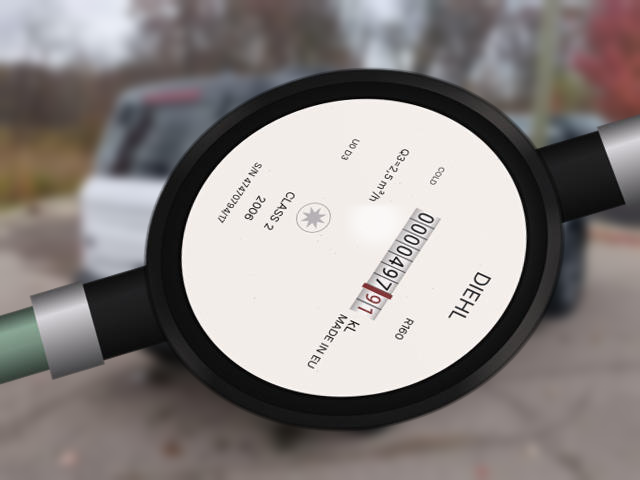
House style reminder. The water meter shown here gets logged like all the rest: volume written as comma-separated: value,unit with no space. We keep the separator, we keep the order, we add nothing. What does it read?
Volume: 497.91,kL
